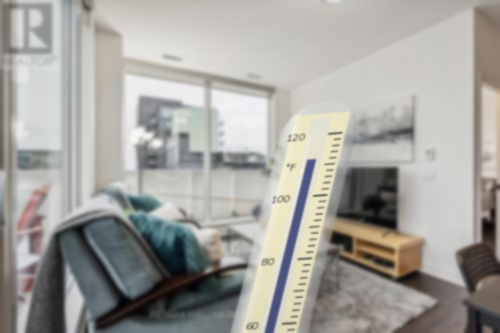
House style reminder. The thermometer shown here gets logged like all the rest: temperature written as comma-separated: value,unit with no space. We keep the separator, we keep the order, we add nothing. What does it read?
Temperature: 112,°F
